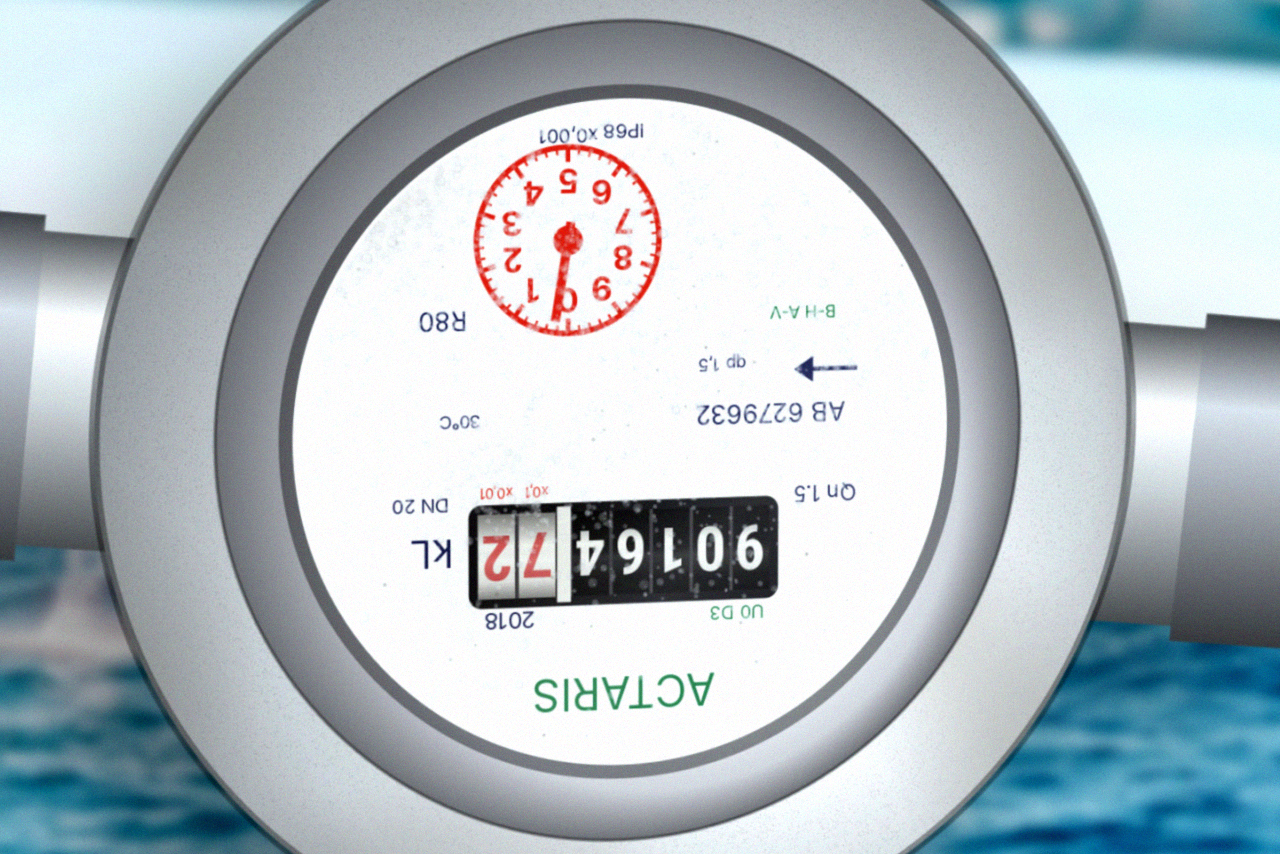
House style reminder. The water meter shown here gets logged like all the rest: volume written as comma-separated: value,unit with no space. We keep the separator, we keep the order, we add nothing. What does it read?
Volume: 90164.720,kL
